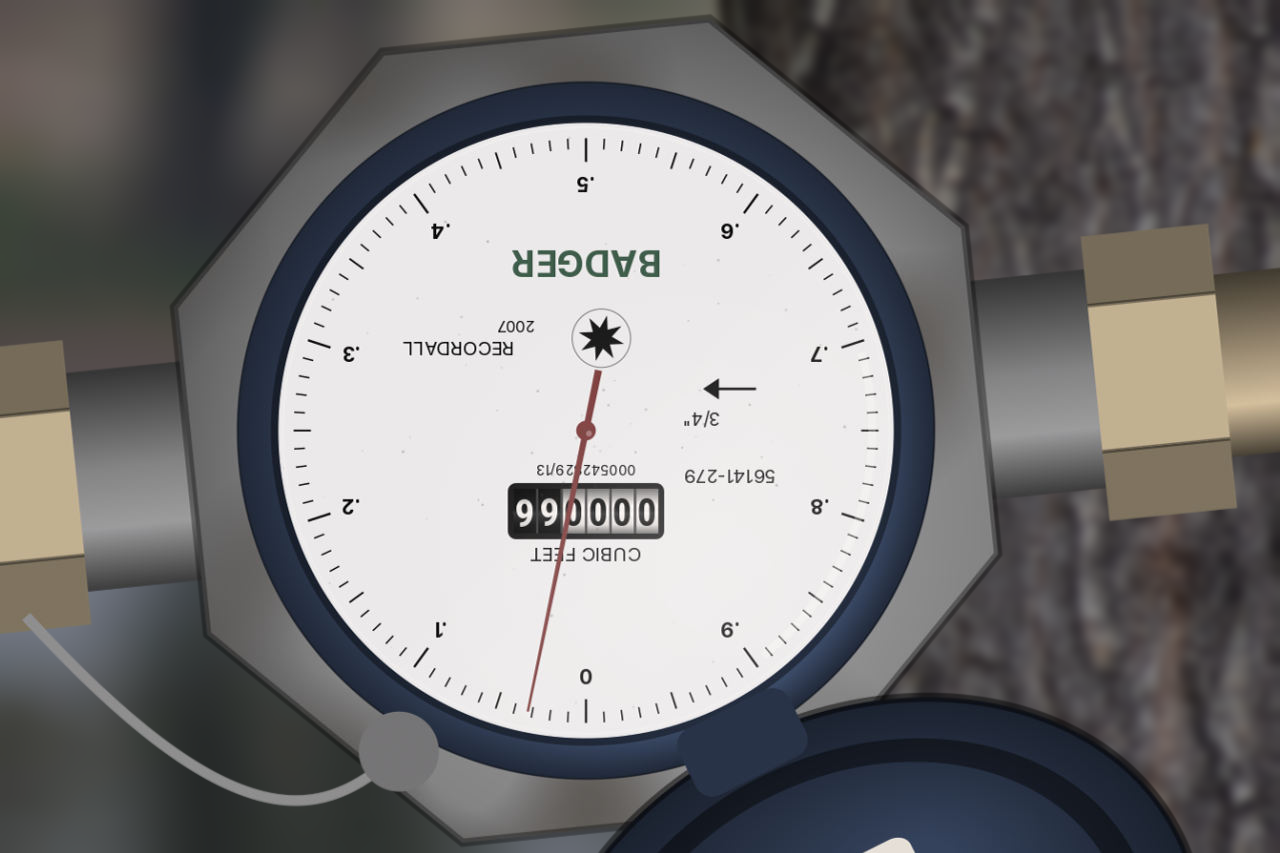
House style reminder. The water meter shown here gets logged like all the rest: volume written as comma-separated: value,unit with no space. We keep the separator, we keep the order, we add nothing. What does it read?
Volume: 66.03,ft³
